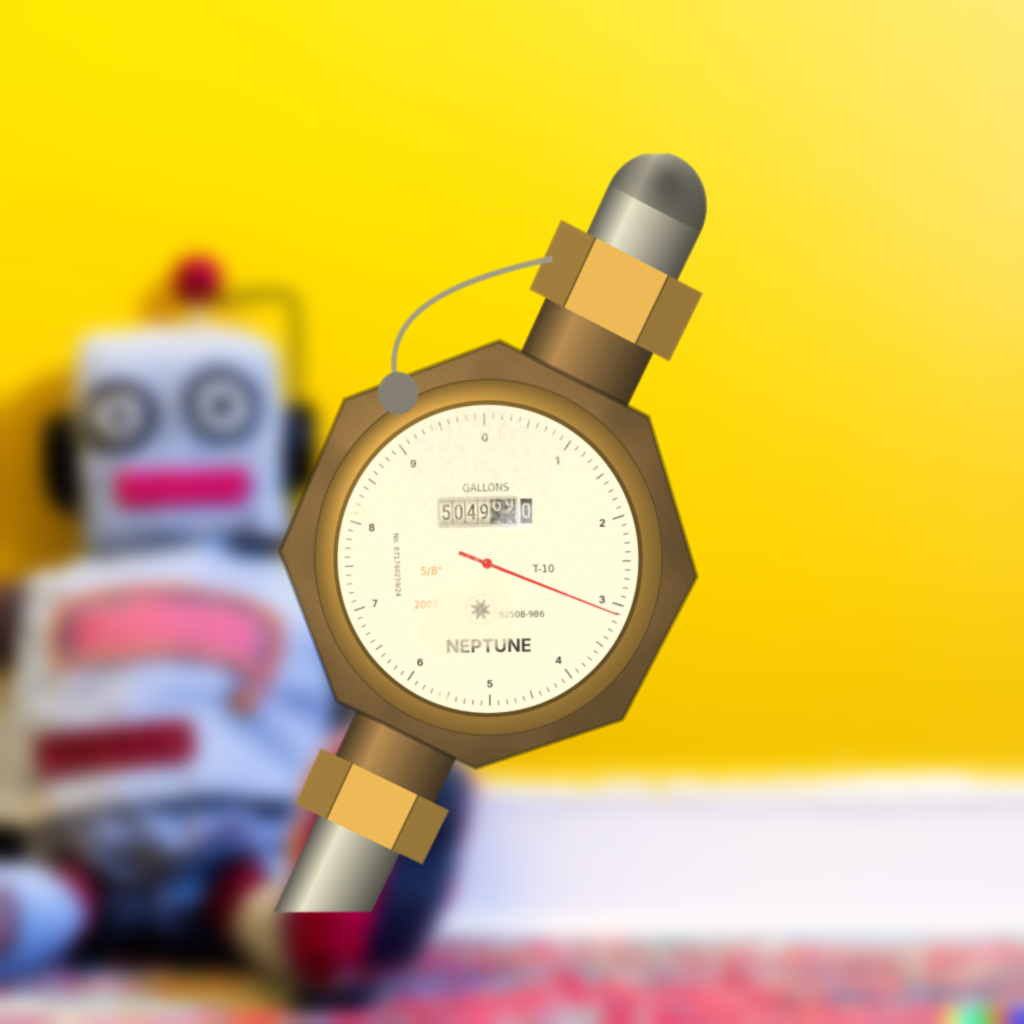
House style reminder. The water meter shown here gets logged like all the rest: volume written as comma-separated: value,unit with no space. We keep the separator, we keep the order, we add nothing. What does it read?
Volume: 5049693.1,gal
